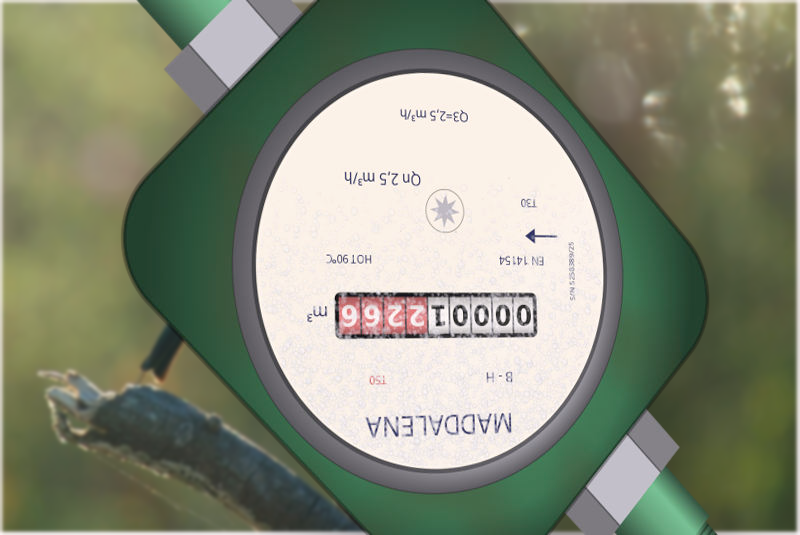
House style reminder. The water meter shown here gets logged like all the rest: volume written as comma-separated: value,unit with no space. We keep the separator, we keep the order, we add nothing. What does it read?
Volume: 1.2266,m³
